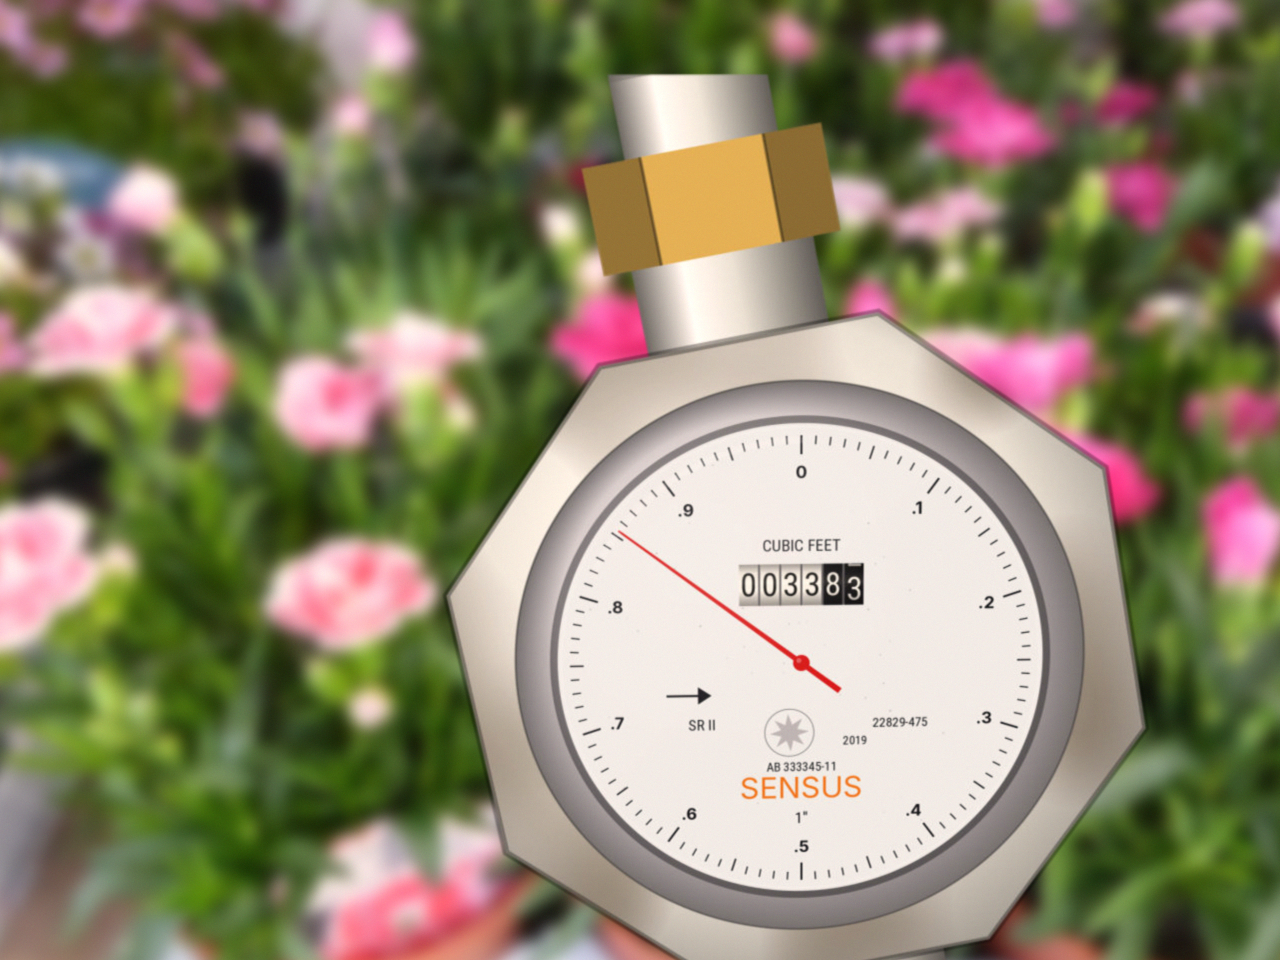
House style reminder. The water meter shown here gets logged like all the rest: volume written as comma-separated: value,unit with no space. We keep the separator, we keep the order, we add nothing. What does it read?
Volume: 3382.85,ft³
